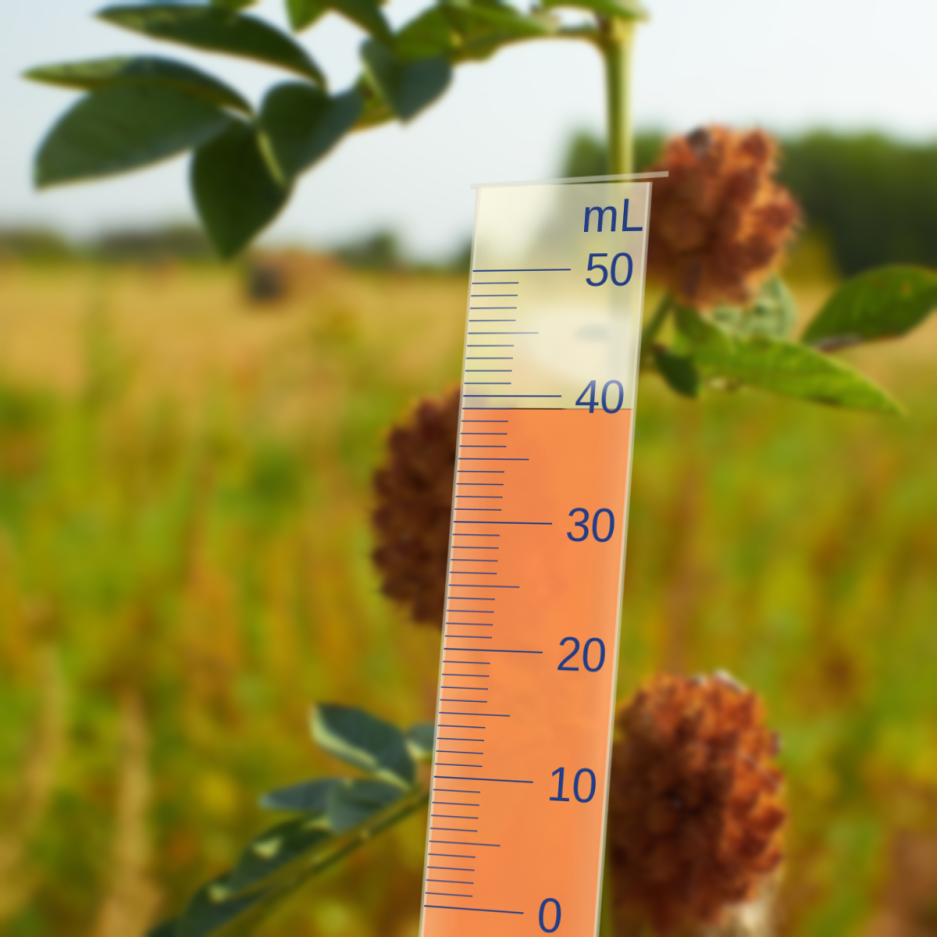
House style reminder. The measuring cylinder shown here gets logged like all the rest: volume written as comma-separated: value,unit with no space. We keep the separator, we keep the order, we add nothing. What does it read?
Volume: 39,mL
